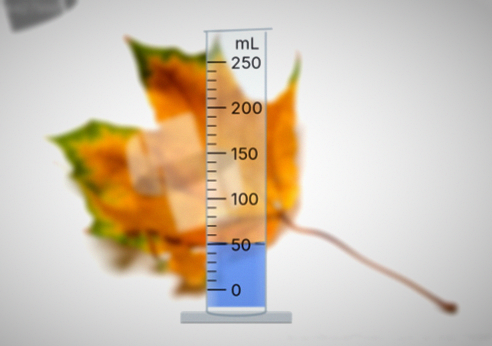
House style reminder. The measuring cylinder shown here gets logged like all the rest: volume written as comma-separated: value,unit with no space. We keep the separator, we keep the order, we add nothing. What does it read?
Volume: 50,mL
